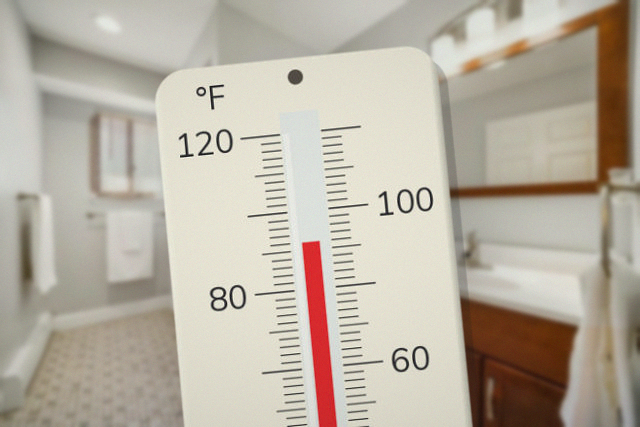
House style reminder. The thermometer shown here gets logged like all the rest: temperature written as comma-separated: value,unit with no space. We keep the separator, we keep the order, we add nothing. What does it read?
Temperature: 92,°F
